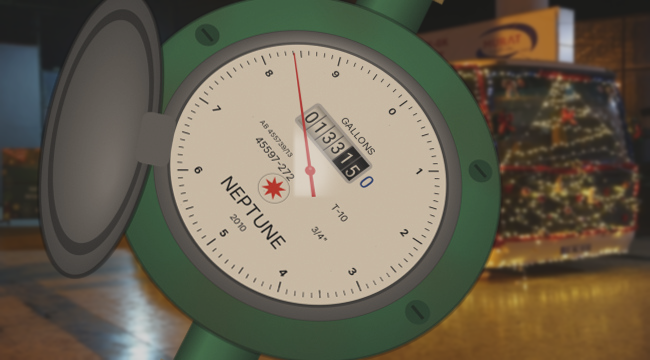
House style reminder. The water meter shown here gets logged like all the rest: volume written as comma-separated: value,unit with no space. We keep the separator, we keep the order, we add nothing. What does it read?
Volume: 133148.4,gal
